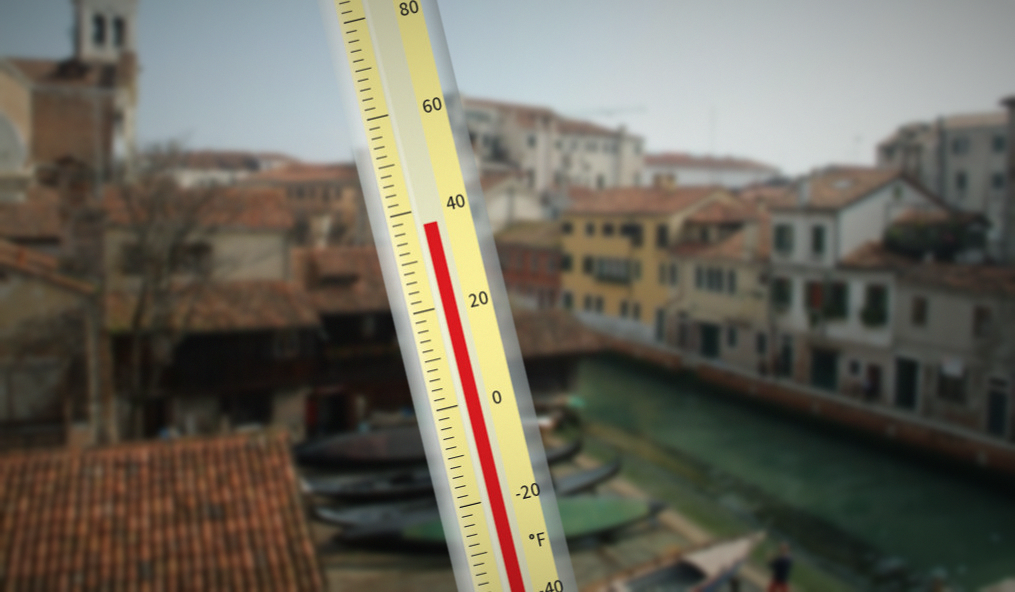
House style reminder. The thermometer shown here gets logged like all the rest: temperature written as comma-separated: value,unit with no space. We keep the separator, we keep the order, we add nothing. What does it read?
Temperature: 37,°F
